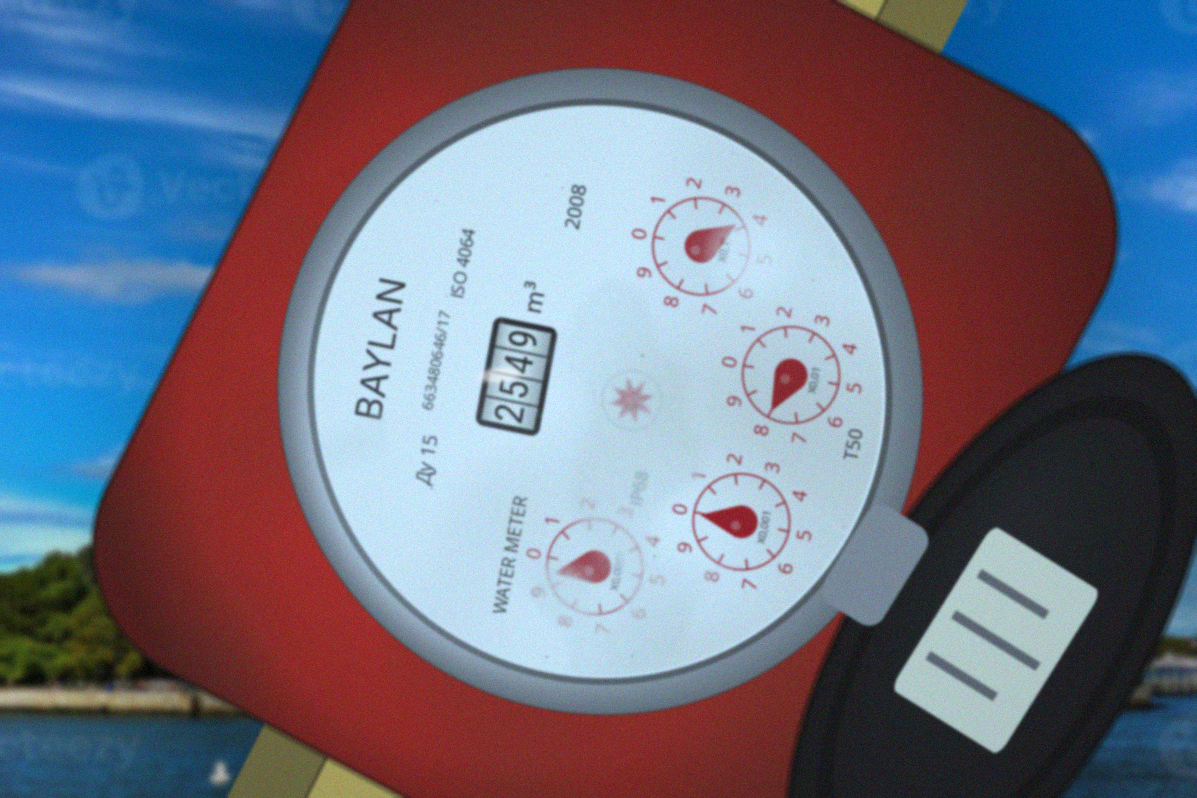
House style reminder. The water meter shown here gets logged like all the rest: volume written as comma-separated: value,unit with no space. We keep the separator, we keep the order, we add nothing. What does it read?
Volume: 2549.3799,m³
